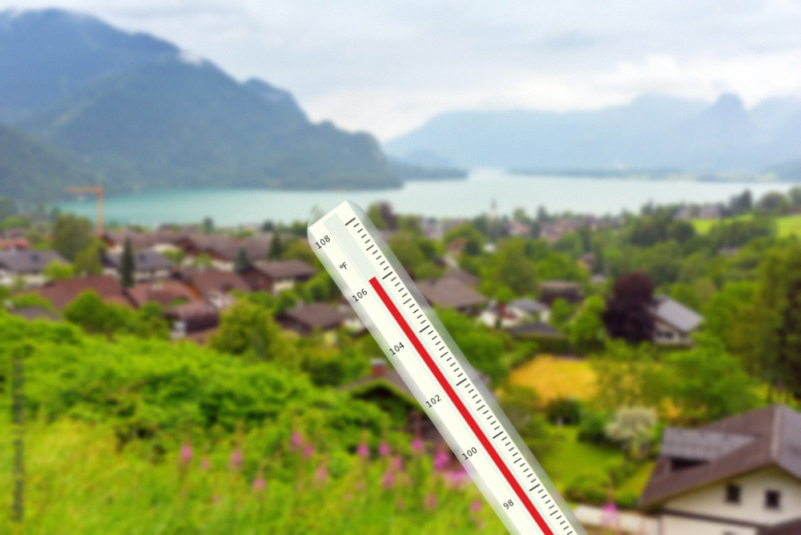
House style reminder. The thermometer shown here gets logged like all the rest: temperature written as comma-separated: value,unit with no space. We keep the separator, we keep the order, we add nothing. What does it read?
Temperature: 106.2,°F
